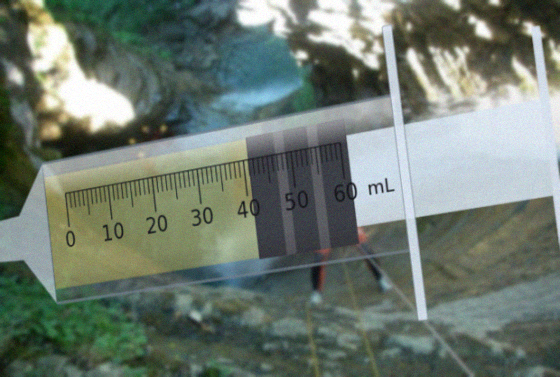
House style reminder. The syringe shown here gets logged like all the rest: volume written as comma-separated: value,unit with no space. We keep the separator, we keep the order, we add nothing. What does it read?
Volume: 41,mL
